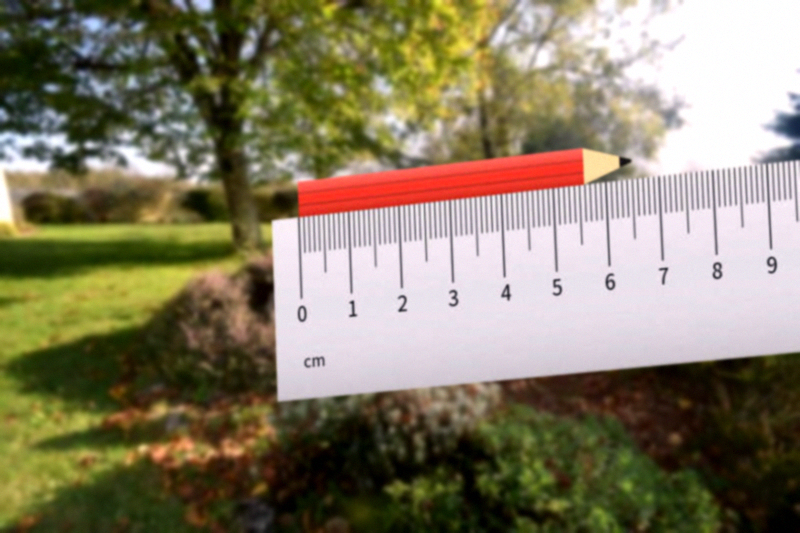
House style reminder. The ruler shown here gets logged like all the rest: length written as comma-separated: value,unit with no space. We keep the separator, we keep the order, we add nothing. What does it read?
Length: 6.5,cm
